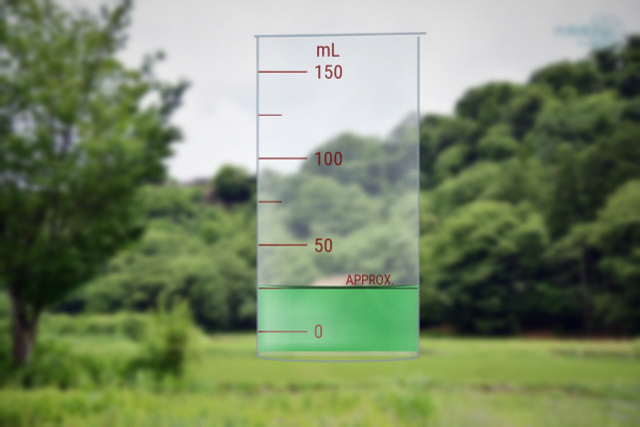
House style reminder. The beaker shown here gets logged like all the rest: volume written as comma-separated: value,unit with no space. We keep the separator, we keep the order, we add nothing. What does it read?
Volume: 25,mL
